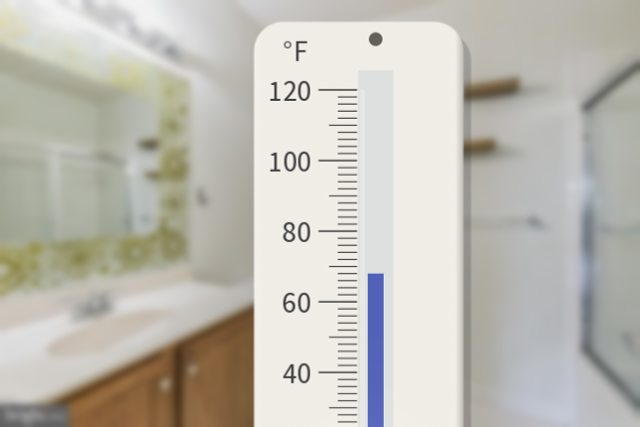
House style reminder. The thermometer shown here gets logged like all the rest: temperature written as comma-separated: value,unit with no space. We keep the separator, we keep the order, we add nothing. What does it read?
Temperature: 68,°F
